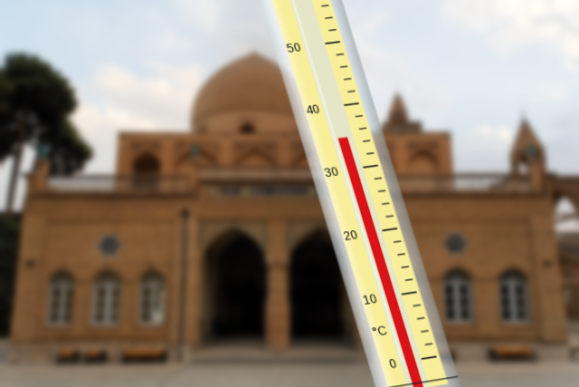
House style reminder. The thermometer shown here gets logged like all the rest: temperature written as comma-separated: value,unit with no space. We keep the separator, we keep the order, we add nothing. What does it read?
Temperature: 35,°C
